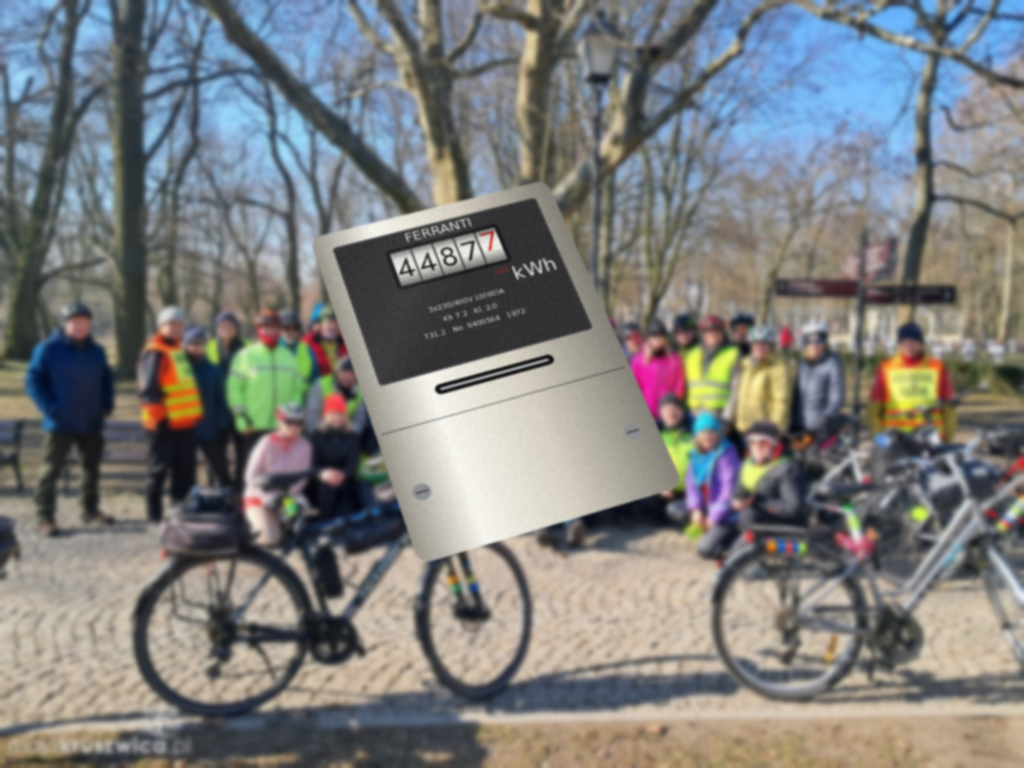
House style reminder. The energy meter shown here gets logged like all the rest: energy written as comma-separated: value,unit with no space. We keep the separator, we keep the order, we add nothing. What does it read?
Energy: 4487.7,kWh
